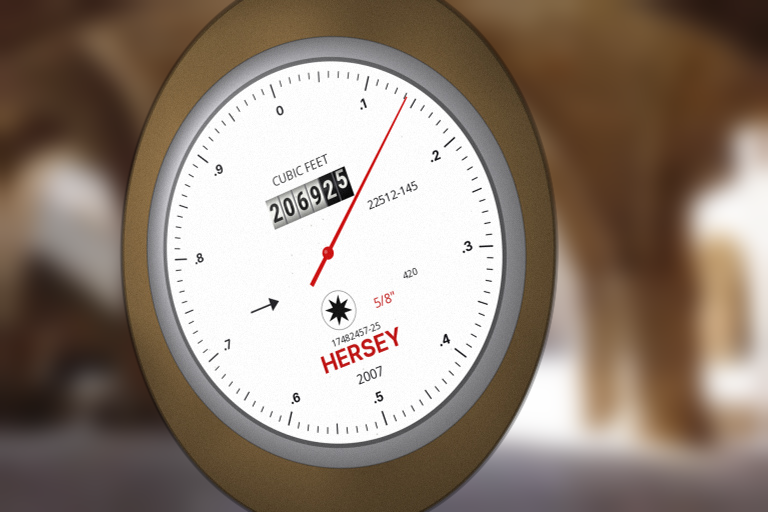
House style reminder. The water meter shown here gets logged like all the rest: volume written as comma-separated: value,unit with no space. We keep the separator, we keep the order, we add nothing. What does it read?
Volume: 206925.14,ft³
